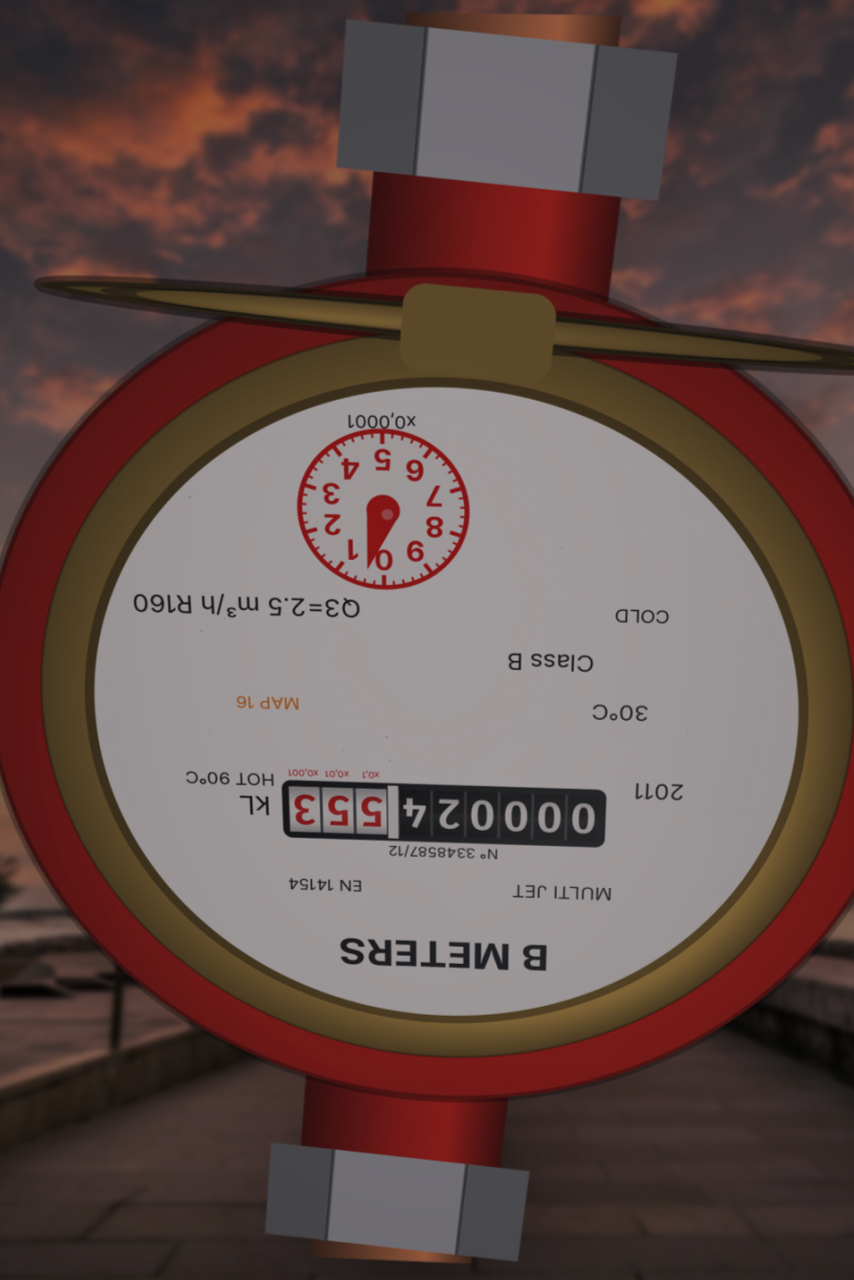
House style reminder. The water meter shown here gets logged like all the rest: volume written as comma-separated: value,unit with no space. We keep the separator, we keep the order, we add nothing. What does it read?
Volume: 24.5530,kL
